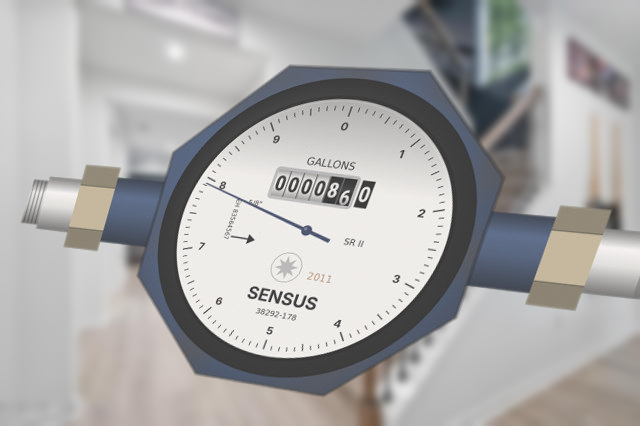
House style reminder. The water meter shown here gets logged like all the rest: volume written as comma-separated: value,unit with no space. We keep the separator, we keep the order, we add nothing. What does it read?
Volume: 857.9,gal
